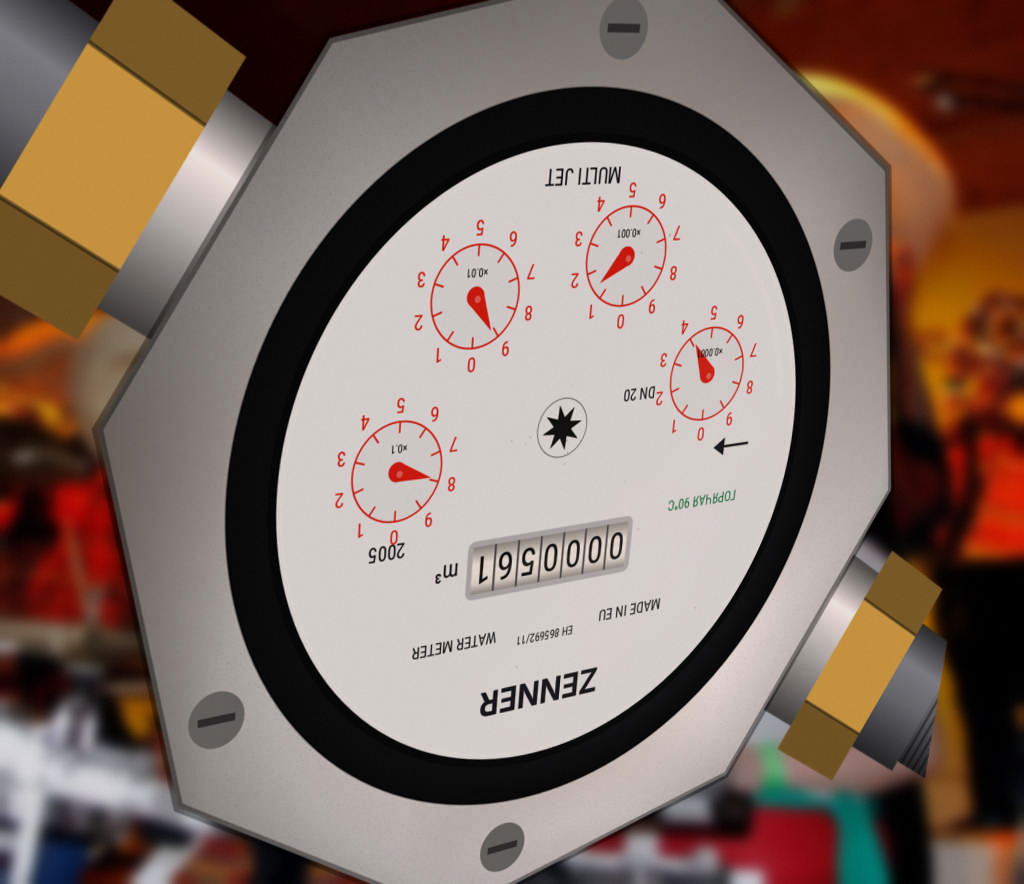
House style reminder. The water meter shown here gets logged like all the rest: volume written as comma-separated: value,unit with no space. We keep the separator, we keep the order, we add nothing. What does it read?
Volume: 561.7914,m³
